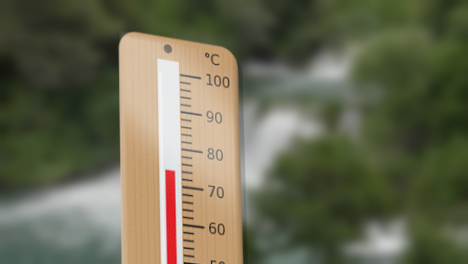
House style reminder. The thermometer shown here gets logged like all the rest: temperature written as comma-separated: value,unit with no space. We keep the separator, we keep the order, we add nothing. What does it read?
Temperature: 74,°C
